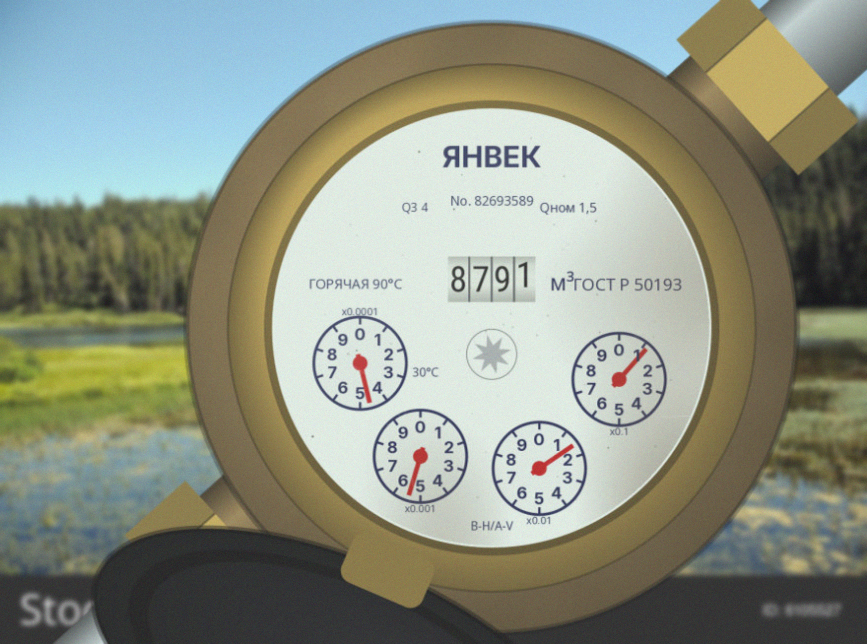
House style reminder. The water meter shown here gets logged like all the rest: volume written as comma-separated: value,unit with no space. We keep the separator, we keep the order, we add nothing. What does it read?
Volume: 8791.1154,m³
